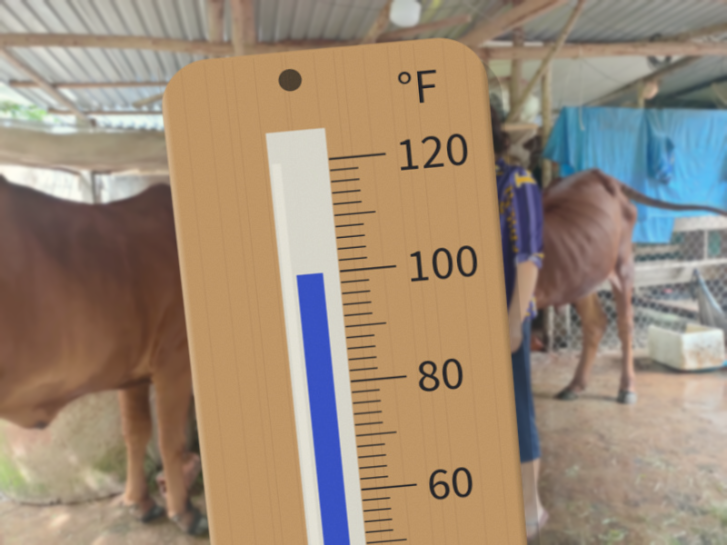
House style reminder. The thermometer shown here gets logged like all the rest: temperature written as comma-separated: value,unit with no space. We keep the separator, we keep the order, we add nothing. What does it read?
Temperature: 100,°F
